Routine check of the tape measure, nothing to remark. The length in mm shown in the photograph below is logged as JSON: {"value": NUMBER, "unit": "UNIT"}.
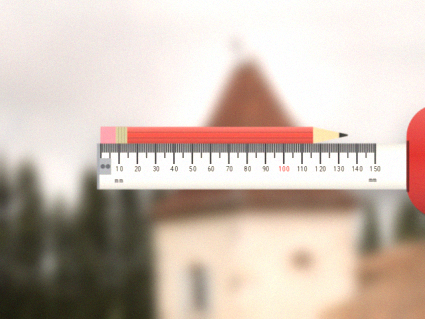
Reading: {"value": 135, "unit": "mm"}
